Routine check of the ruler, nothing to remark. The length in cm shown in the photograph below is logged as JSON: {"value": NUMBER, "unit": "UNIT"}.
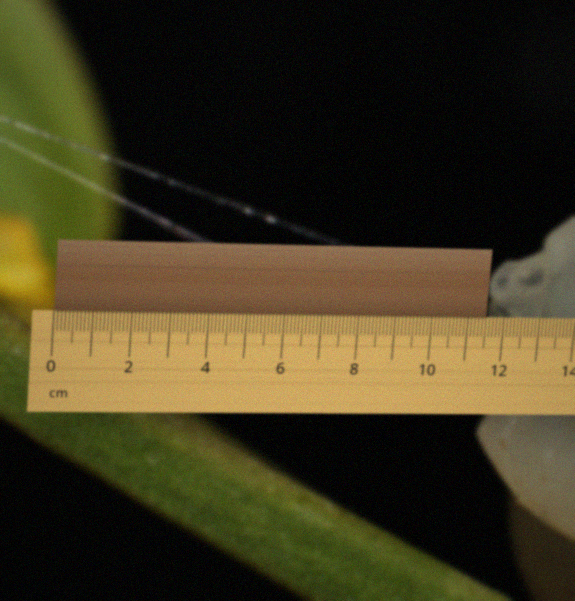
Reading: {"value": 11.5, "unit": "cm"}
